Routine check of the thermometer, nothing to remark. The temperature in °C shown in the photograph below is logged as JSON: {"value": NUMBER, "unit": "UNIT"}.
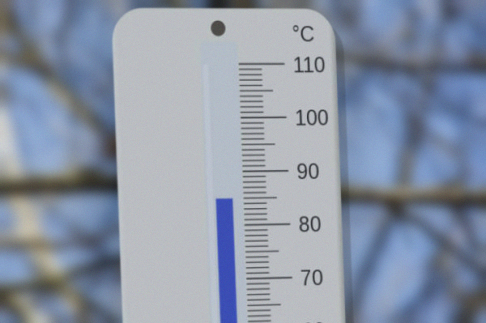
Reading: {"value": 85, "unit": "°C"}
